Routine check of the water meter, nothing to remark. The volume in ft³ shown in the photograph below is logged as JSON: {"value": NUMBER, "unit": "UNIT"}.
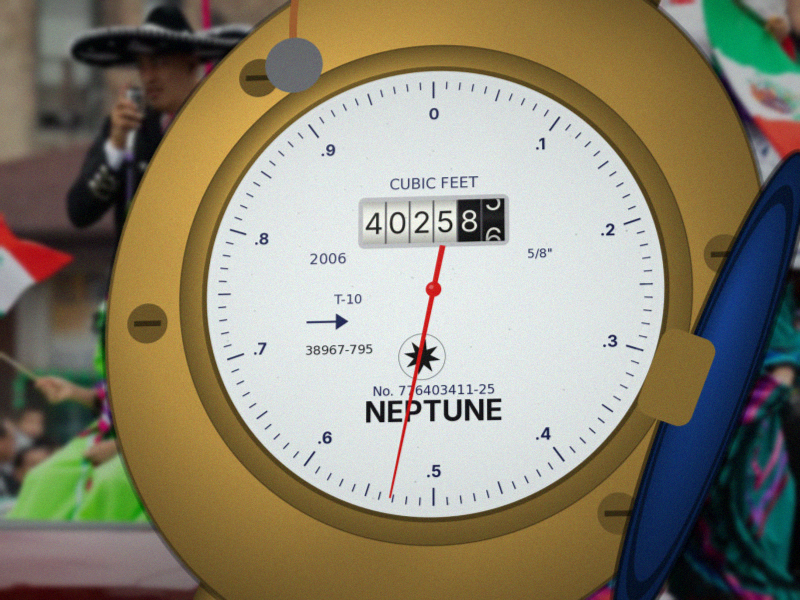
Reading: {"value": 402585.53, "unit": "ft³"}
